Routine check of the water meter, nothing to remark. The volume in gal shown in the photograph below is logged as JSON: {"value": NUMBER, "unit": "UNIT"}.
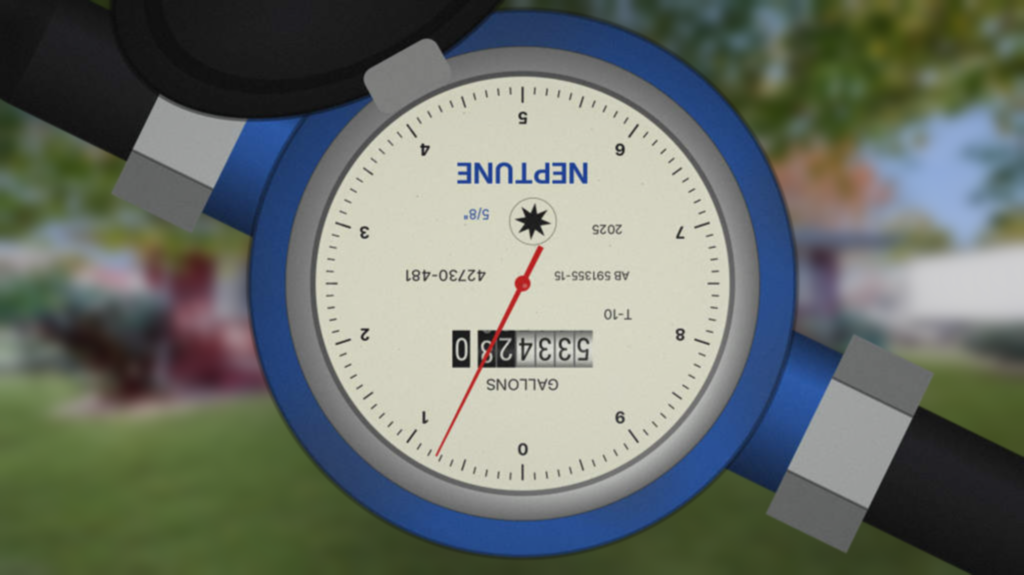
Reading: {"value": 5334280.7, "unit": "gal"}
